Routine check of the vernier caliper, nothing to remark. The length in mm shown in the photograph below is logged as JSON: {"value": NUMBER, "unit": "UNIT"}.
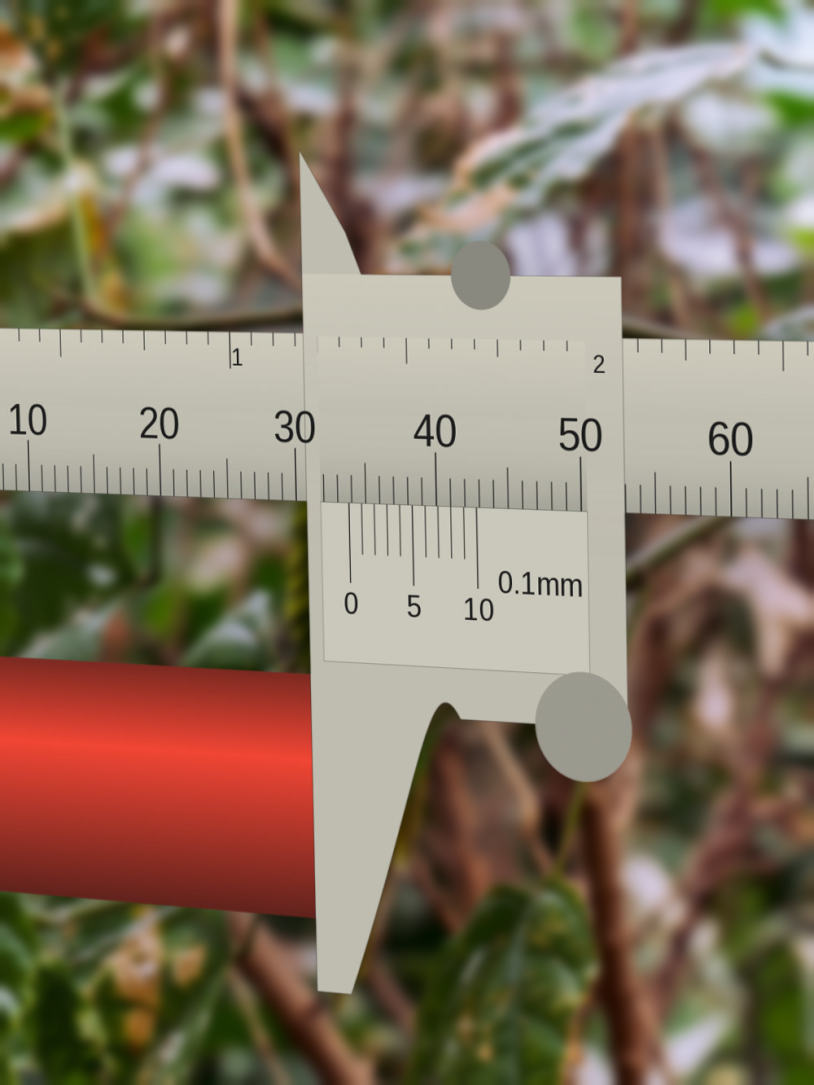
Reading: {"value": 33.8, "unit": "mm"}
